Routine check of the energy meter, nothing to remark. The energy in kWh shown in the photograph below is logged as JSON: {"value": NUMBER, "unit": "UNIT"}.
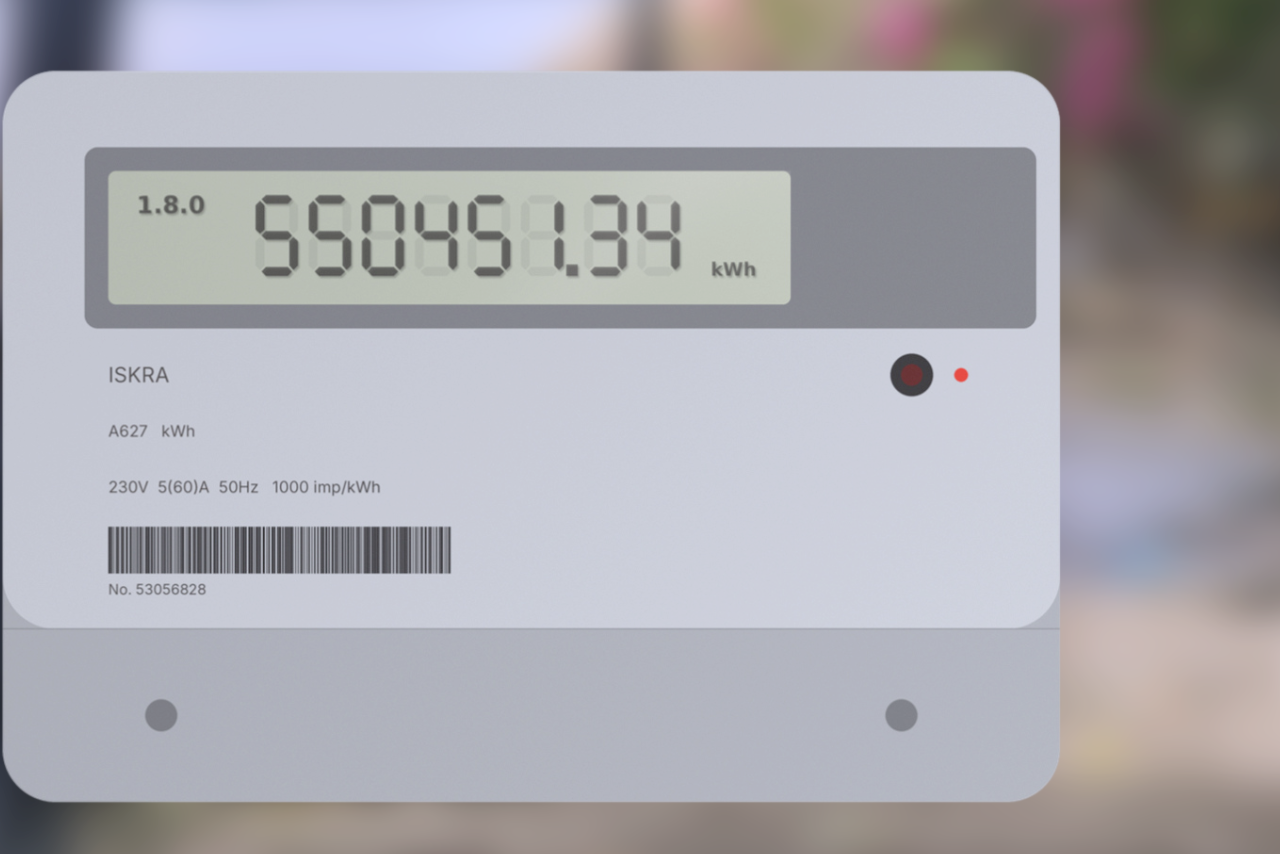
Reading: {"value": 550451.34, "unit": "kWh"}
